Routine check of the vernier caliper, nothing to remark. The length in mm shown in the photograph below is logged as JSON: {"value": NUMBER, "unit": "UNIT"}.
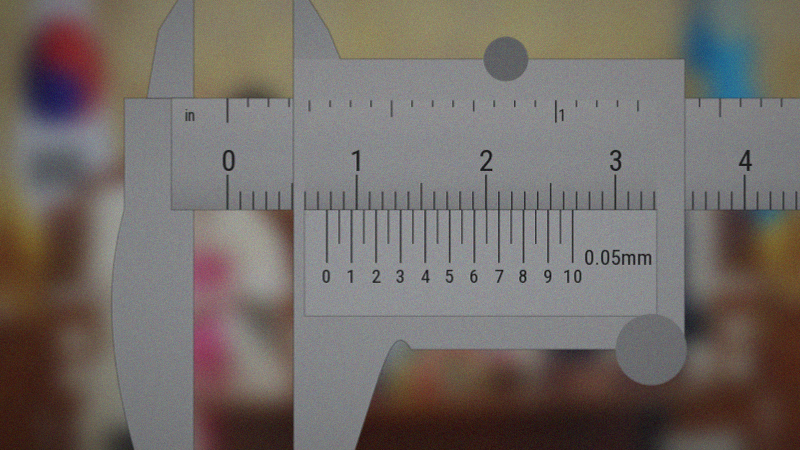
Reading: {"value": 7.7, "unit": "mm"}
